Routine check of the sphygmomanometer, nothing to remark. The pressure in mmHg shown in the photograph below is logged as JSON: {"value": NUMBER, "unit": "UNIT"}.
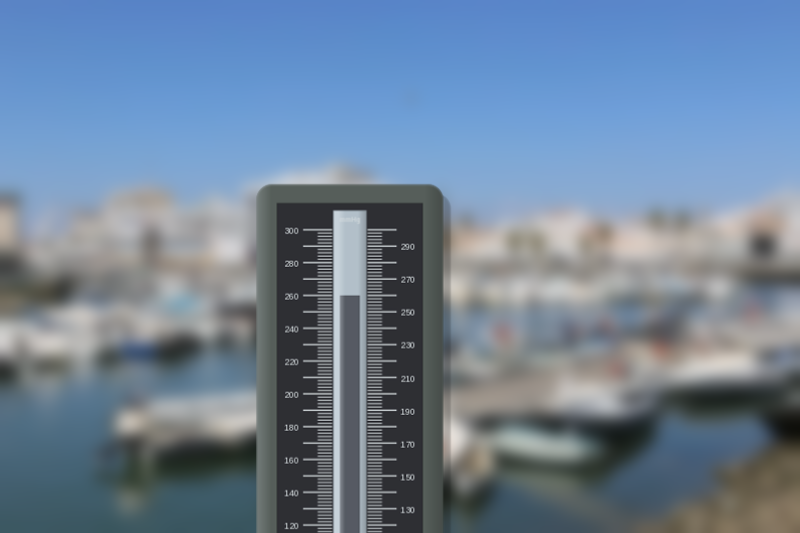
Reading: {"value": 260, "unit": "mmHg"}
